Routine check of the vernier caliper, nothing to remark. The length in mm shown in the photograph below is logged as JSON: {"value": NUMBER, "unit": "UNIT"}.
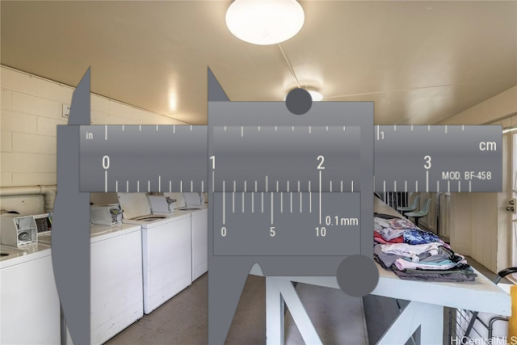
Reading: {"value": 11.0, "unit": "mm"}
